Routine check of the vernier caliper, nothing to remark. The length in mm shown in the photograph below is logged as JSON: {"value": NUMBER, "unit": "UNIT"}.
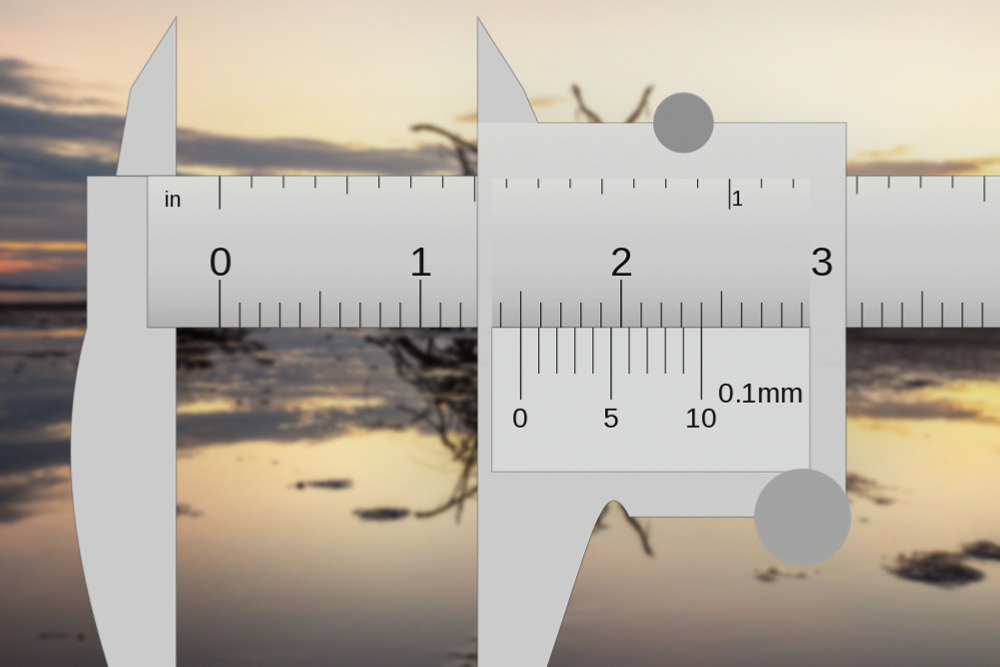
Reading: {"value": 15.0, "unit": "mm"}
